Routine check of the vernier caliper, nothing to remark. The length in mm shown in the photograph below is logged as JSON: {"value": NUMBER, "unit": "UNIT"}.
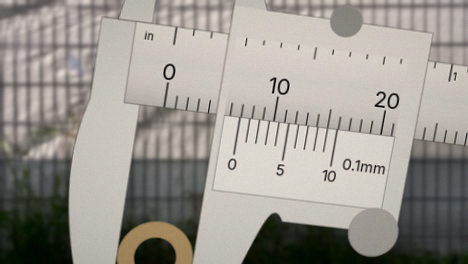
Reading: {"value": 6.9, "unit": "mm"}
